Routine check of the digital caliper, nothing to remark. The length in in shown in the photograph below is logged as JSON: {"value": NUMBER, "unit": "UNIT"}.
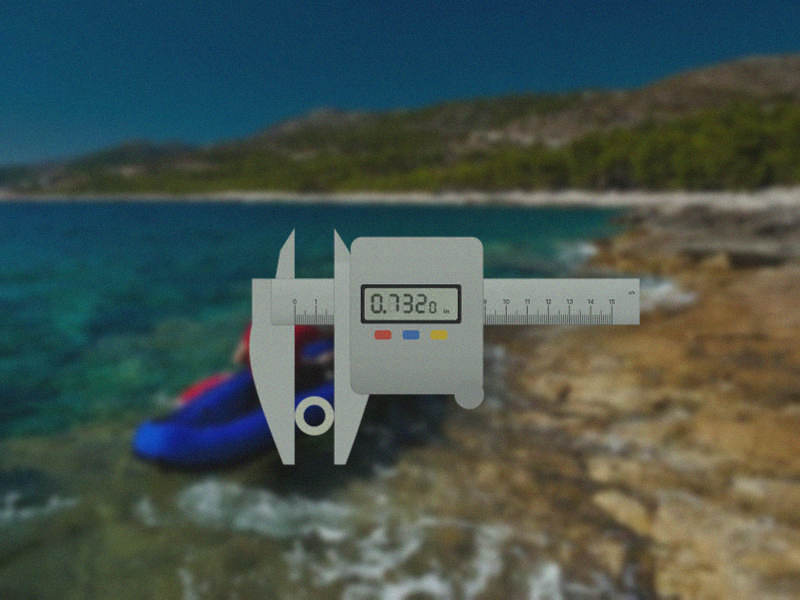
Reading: {"value": 0.7320, "unit": "in"}
